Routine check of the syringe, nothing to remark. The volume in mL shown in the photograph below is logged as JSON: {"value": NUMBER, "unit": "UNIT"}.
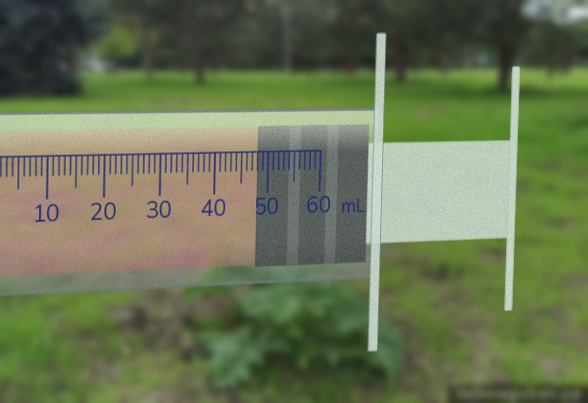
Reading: {"value": 48, "unit": "mL"}
